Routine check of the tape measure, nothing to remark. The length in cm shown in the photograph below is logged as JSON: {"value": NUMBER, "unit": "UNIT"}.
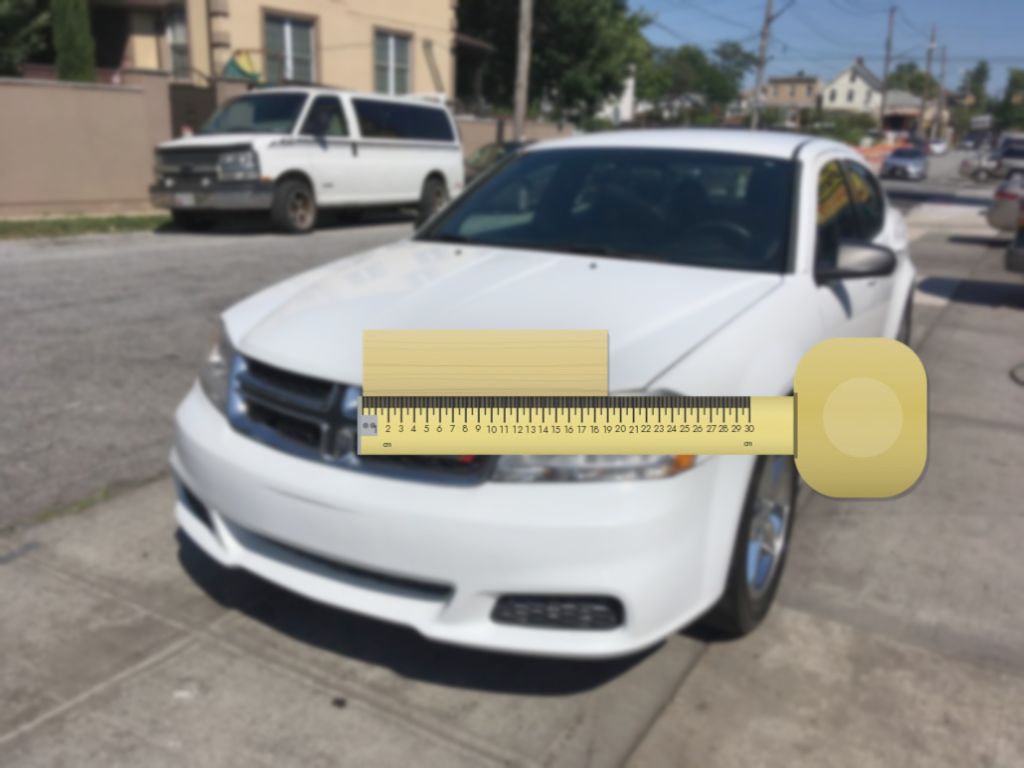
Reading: {"value": 19, "unit": "cm"}
